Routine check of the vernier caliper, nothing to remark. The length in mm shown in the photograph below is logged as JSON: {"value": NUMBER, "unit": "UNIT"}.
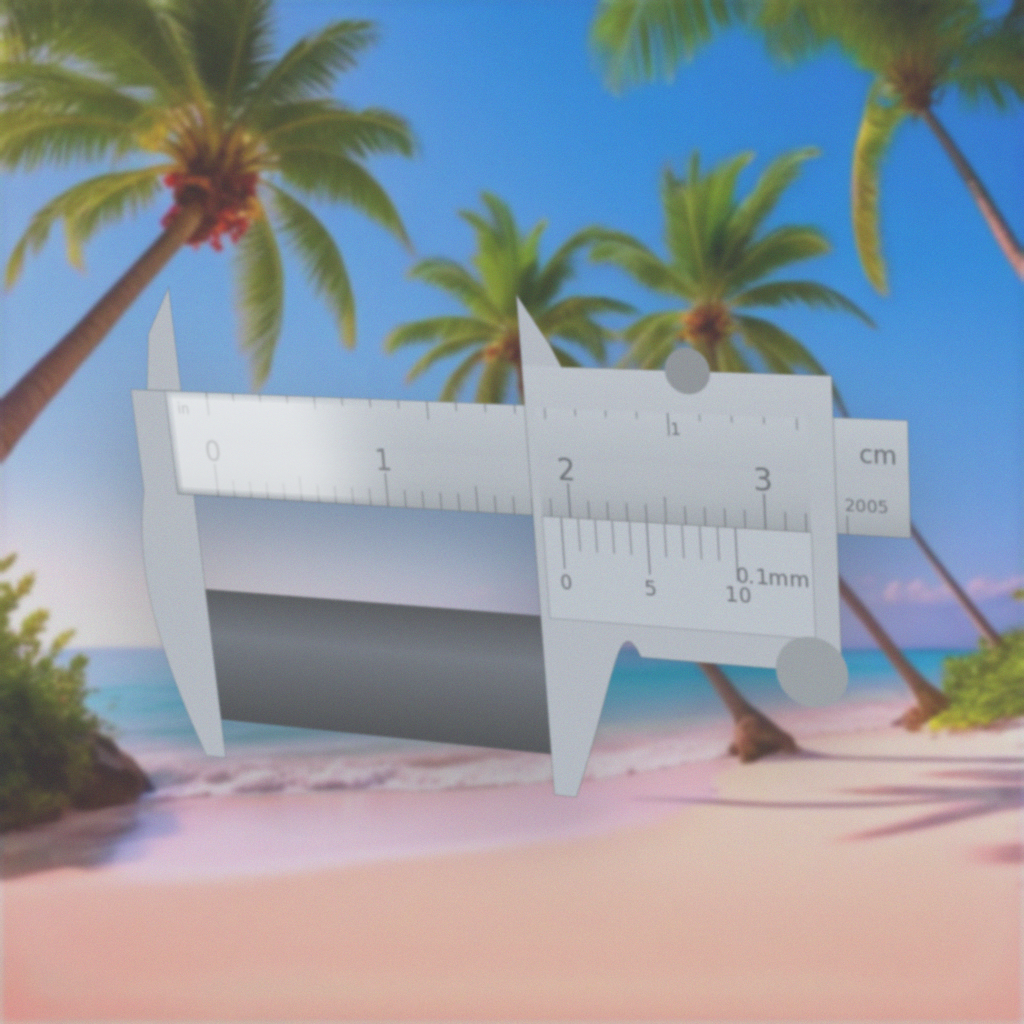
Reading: {"value": 19.5, "unit": "mm"}
